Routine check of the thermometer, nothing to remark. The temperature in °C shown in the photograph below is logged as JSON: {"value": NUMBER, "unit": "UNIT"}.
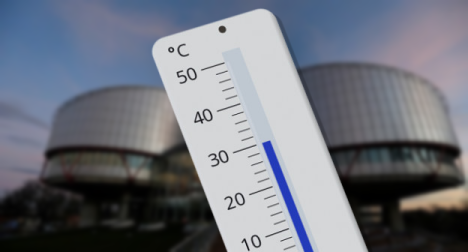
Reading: {"value": 30, "unit": "°C"}
